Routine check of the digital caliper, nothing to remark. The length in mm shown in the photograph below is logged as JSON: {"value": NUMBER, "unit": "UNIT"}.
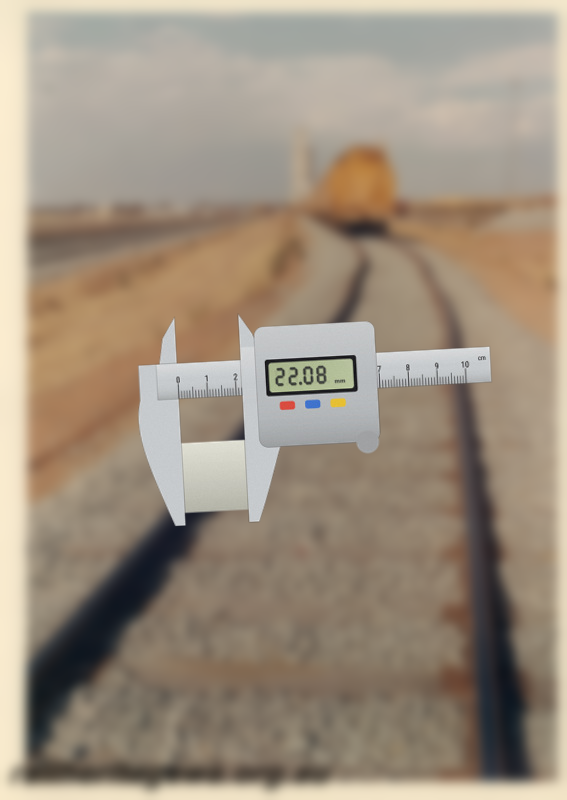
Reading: {"value": 22.08, "unit": "mm"}
